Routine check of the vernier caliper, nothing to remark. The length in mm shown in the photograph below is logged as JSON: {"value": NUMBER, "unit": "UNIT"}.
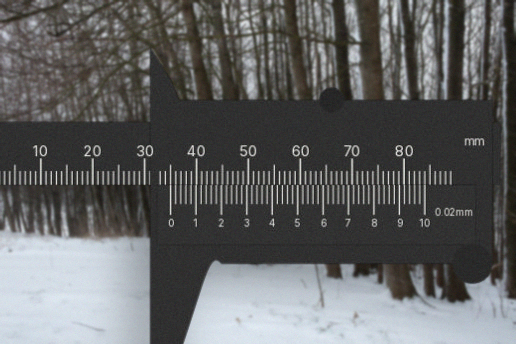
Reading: {"value": 35.0, "unit": "mm"}
